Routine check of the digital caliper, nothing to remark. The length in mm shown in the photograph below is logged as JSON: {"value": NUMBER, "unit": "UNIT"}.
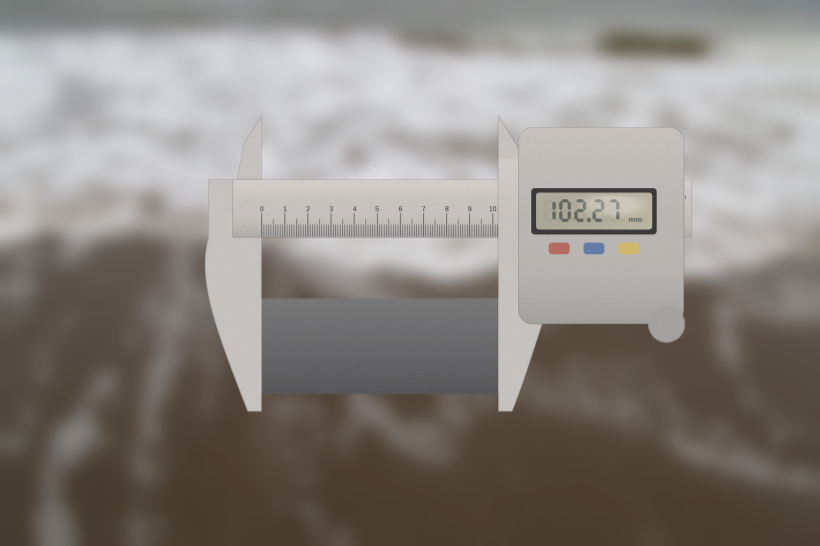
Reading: {"value": 102.27, "unit": "mm"}
